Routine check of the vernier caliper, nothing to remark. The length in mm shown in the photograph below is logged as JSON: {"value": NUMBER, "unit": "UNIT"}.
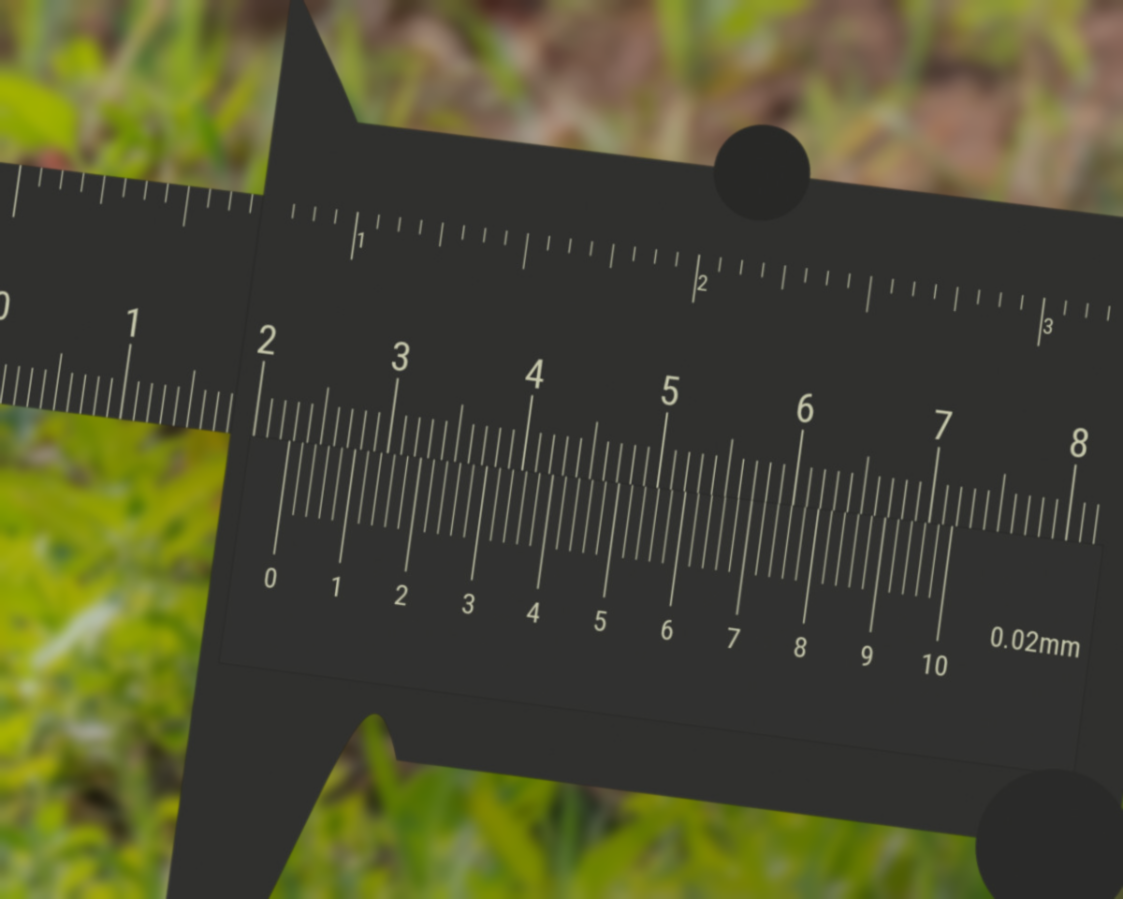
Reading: {"value": 22.7, "unit": "mm"}
